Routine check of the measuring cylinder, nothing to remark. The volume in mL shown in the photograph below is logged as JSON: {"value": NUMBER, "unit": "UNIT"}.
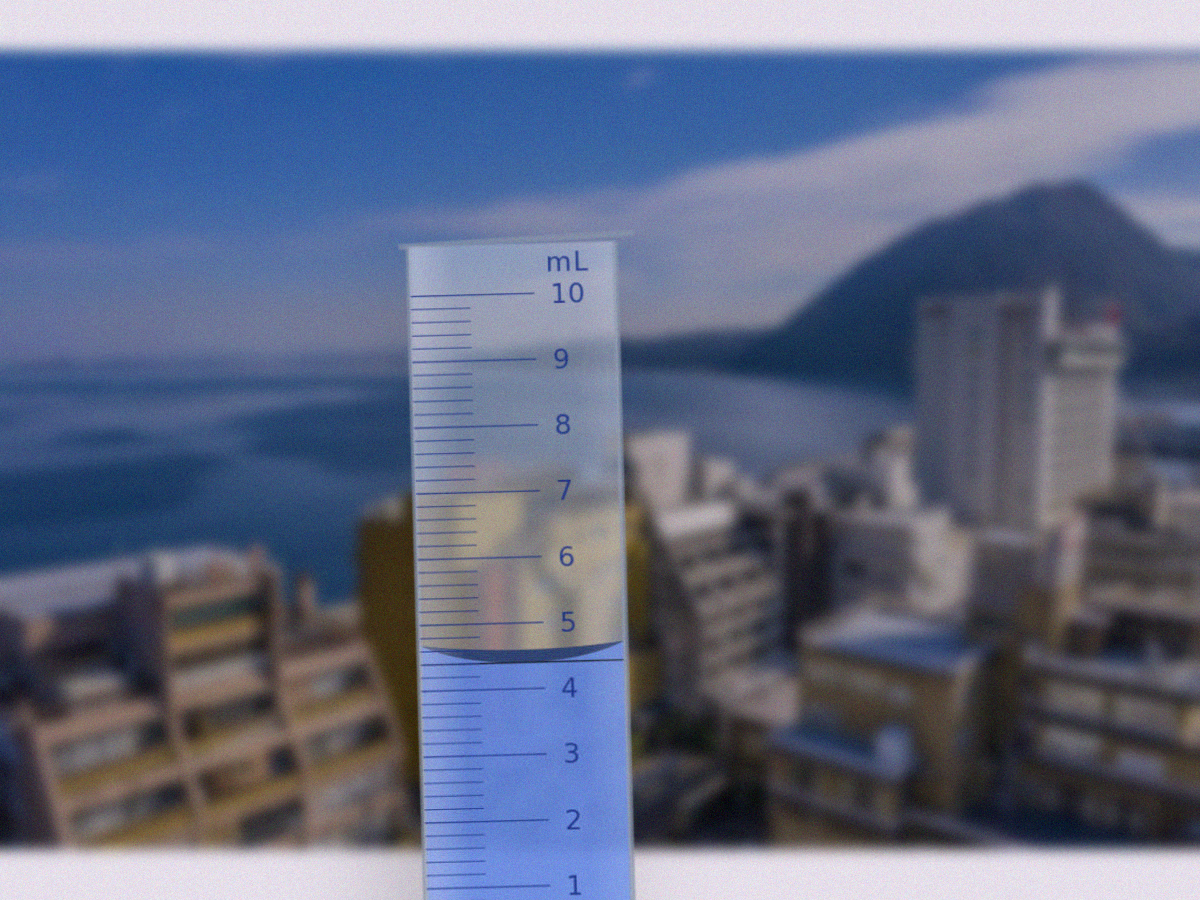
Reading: {"value": 4.4, "unit": "mL"}
